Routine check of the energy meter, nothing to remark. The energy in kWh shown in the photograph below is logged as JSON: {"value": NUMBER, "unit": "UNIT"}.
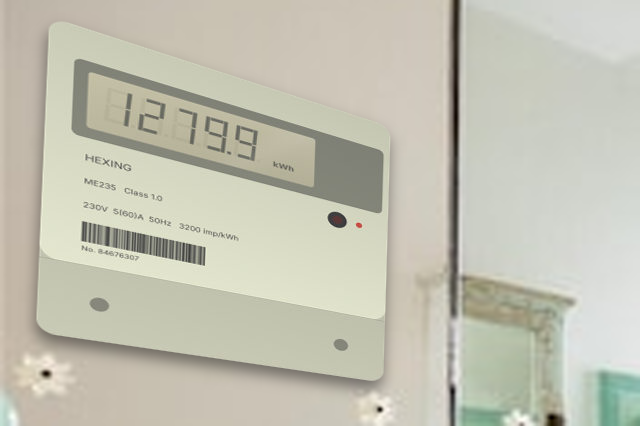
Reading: {"value": 1279.9, "unit": "kWh"}
